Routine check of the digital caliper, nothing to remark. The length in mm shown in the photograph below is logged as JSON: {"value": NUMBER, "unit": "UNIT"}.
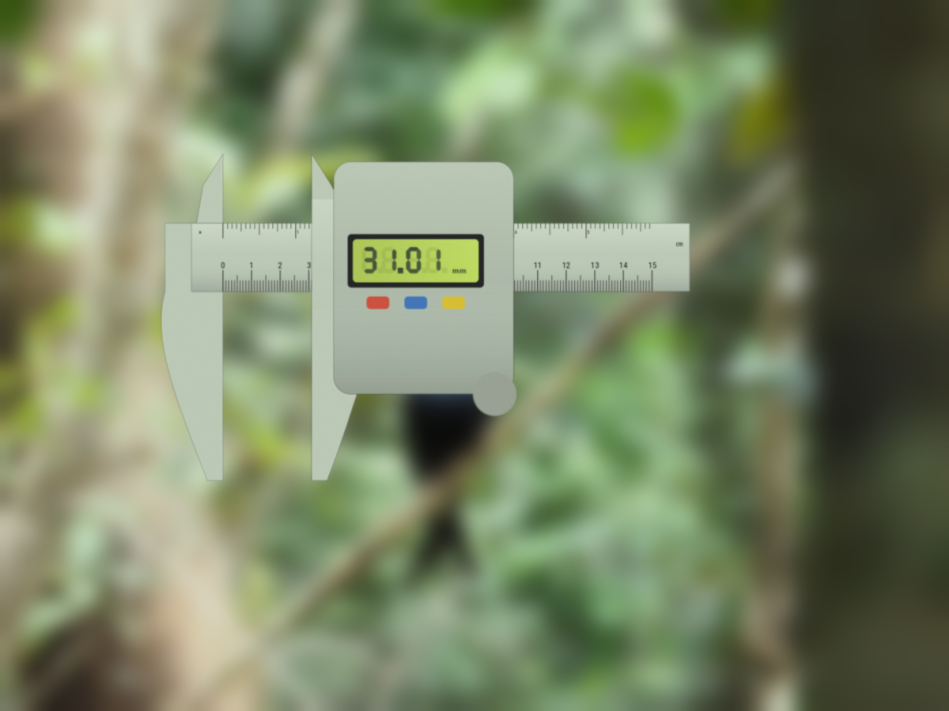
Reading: {"value": 31.01, "unit": "mm"}
